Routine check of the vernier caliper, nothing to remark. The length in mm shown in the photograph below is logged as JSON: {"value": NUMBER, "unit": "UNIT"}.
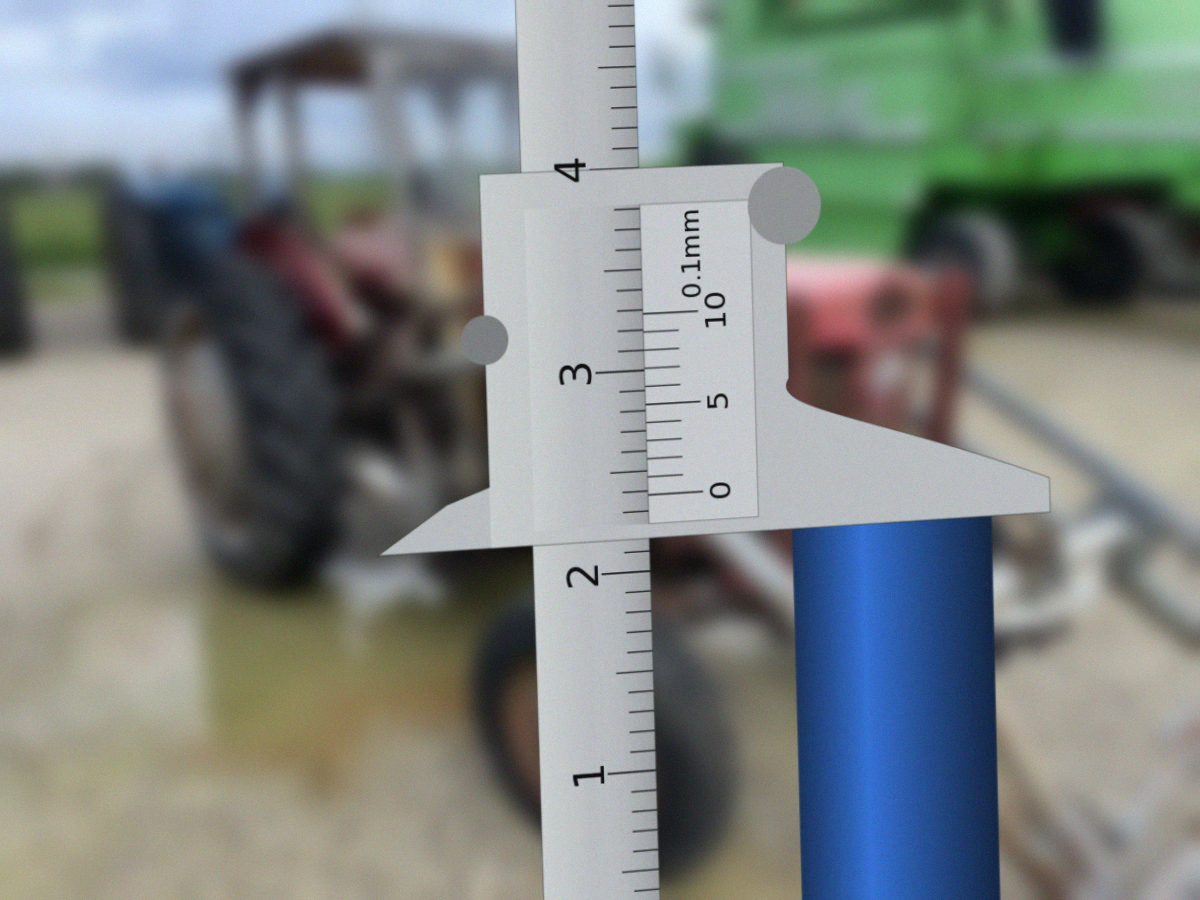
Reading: {"value": 23.8, "unit": "mm"}
